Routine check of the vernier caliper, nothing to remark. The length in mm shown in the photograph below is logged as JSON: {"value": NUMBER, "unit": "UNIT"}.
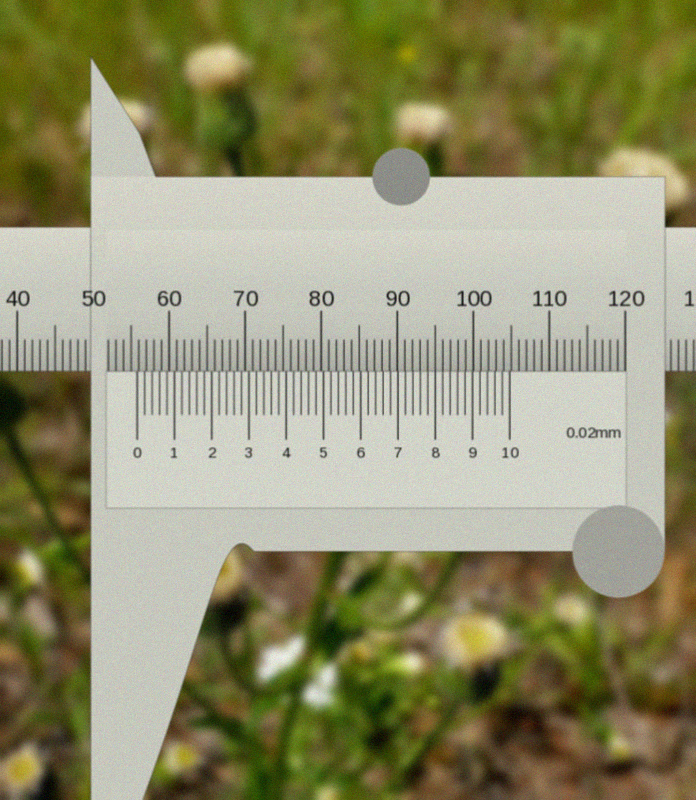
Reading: {"value": 55.8, "unit": "mm"}
